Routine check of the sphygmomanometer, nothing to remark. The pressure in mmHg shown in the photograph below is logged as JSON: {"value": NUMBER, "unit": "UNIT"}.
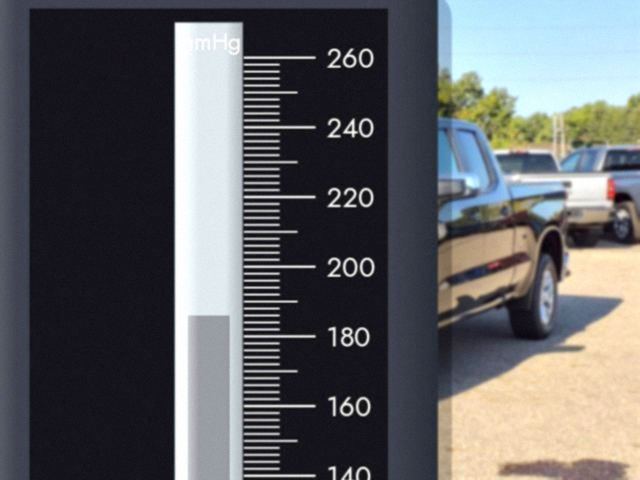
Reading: {"value": 186, "unit": "mmHg"}
